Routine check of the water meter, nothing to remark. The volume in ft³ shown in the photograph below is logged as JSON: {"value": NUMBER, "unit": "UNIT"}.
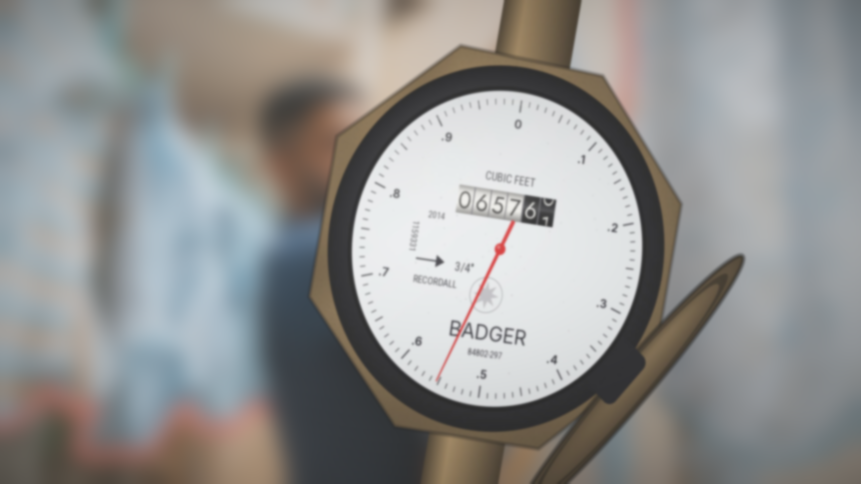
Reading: {"value": 65760.55, "unit": "ft³"}
